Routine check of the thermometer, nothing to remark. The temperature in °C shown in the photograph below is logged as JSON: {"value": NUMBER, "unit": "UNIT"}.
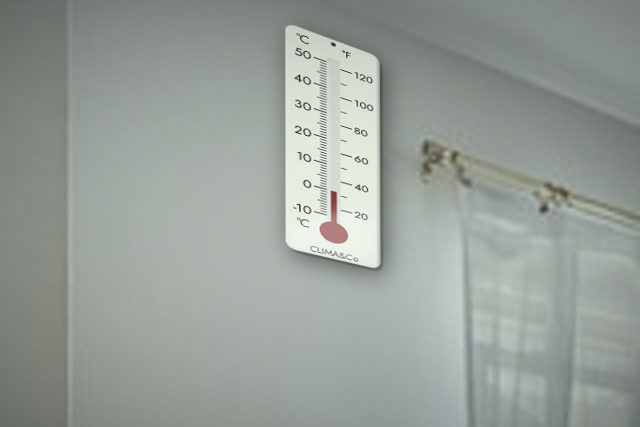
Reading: {"value": 0, "unit": "°C"}
